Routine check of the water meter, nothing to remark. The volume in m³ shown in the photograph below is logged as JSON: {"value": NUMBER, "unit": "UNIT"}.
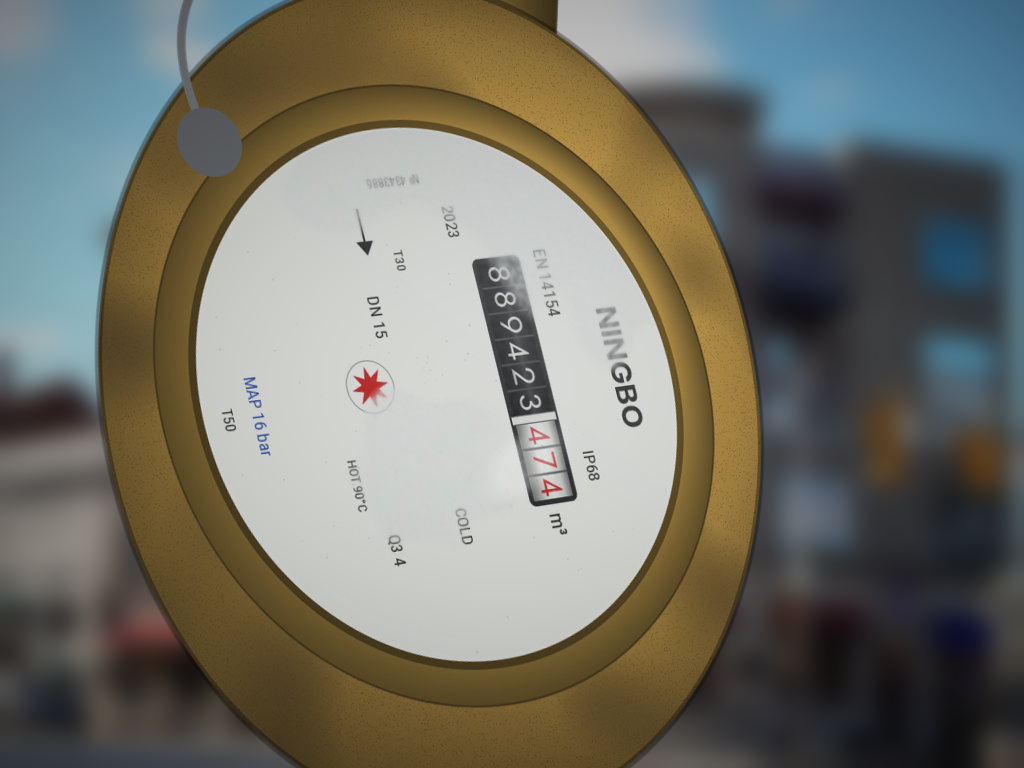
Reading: {"value": 889423.474, "unit": "m³"}
